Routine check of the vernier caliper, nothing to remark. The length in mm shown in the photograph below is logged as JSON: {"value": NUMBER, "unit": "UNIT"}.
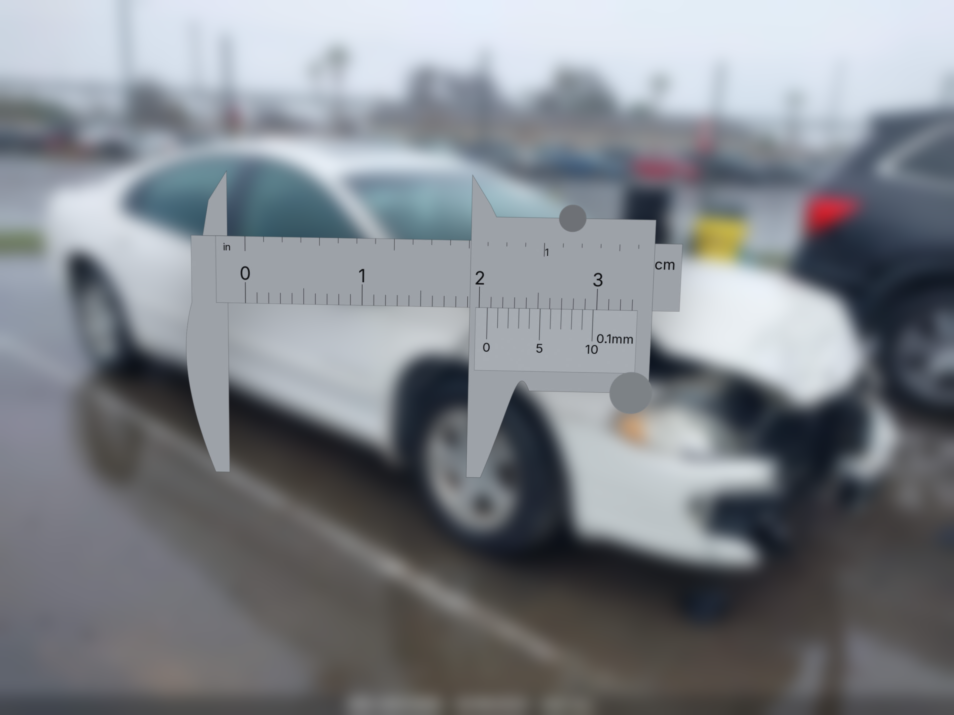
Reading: {"value": 20.7, "unit": "mm"}
